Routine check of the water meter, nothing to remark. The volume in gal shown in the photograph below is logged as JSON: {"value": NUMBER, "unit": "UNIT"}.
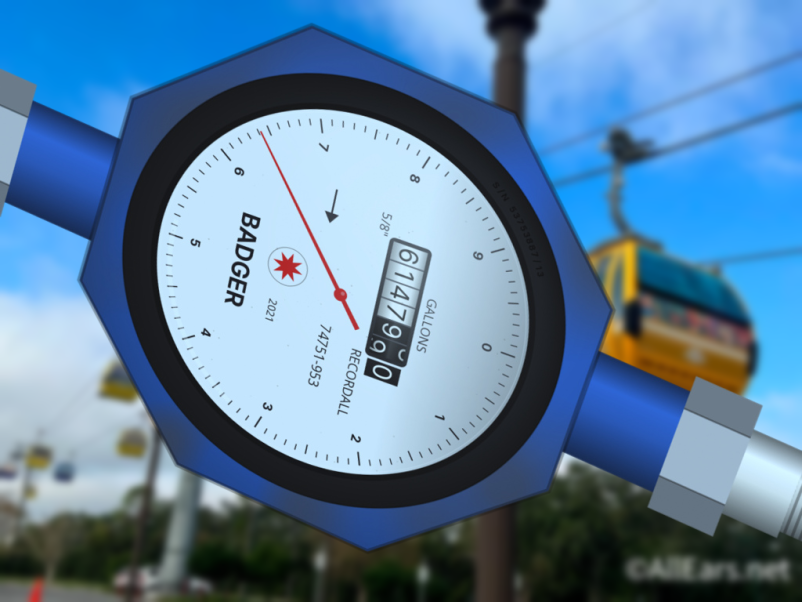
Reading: {"value": 6147986.4, "unit": "gal"}
